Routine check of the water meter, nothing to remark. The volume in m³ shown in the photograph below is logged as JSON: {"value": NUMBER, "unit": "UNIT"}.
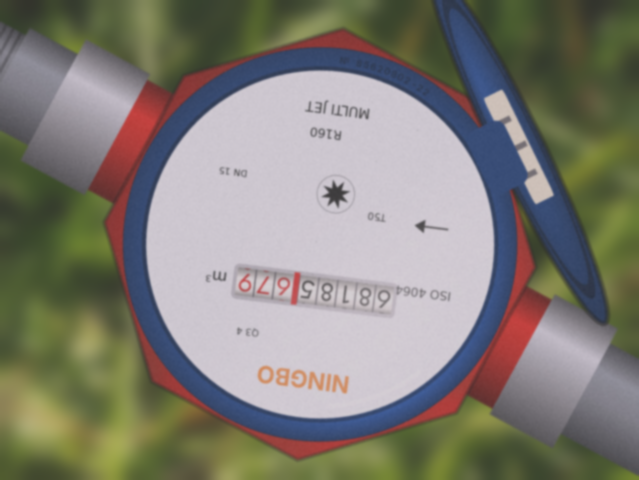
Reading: {"value": 68185.679, "unit": "m³"}
